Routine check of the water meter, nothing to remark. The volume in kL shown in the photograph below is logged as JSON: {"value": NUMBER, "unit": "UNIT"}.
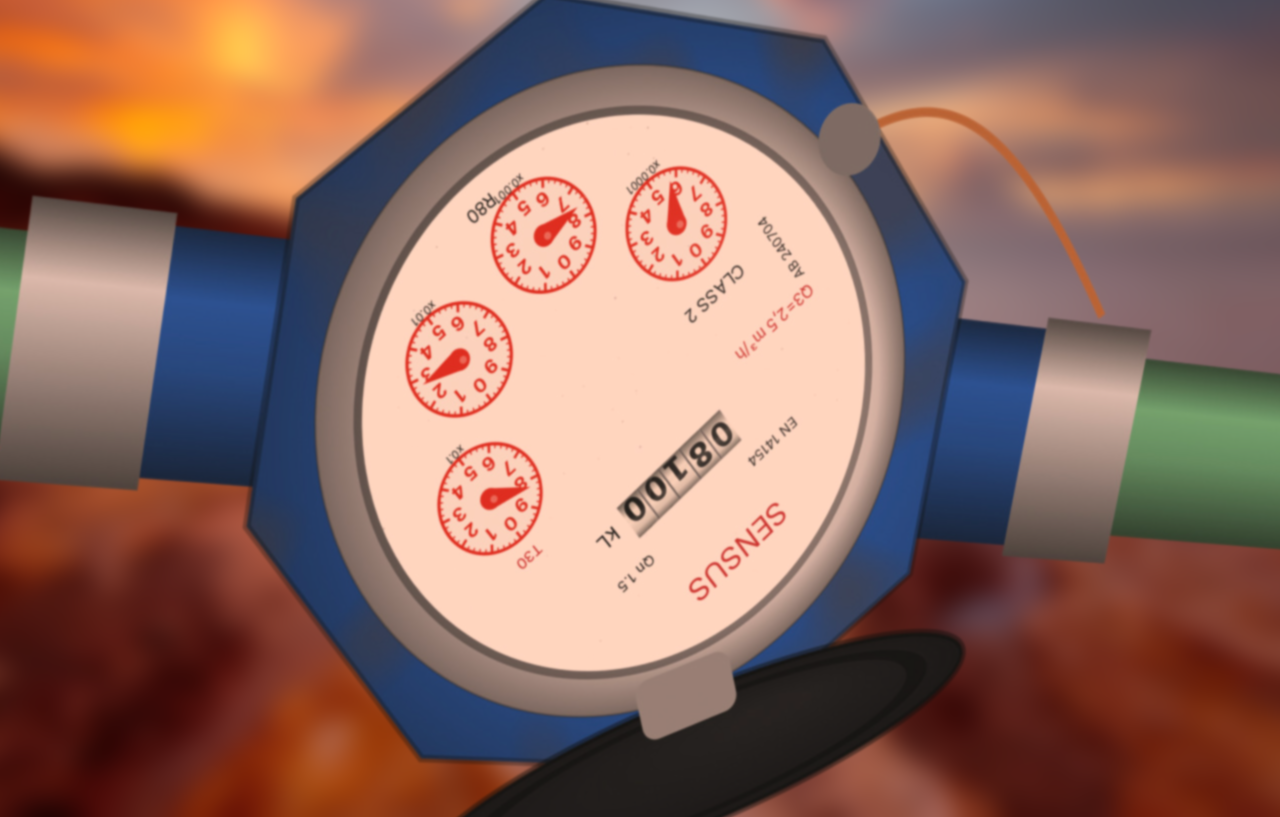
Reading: {"value": 8099.8275, "unit": "kL"}
